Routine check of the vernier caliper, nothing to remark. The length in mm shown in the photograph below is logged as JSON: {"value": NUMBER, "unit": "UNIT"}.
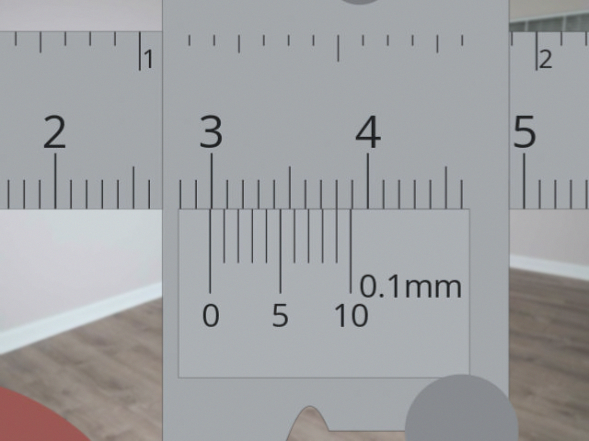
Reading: {"value": 29.9, "unit": "mm"}
